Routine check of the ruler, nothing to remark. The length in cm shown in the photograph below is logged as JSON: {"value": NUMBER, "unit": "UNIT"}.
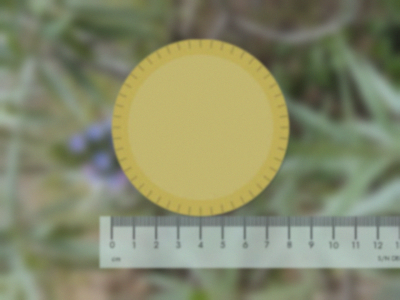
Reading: {"value": 8, "unit": "cm"}
